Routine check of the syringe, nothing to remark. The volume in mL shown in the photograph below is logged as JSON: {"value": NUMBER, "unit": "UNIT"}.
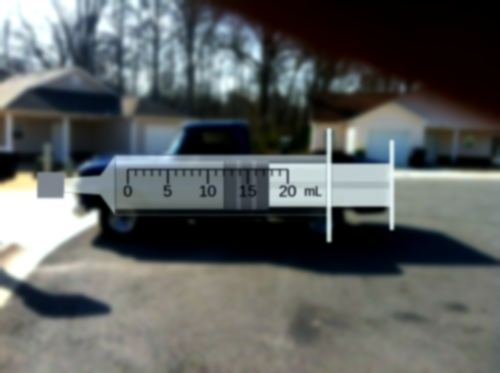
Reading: {"value": 12, "unit": "mL"}
